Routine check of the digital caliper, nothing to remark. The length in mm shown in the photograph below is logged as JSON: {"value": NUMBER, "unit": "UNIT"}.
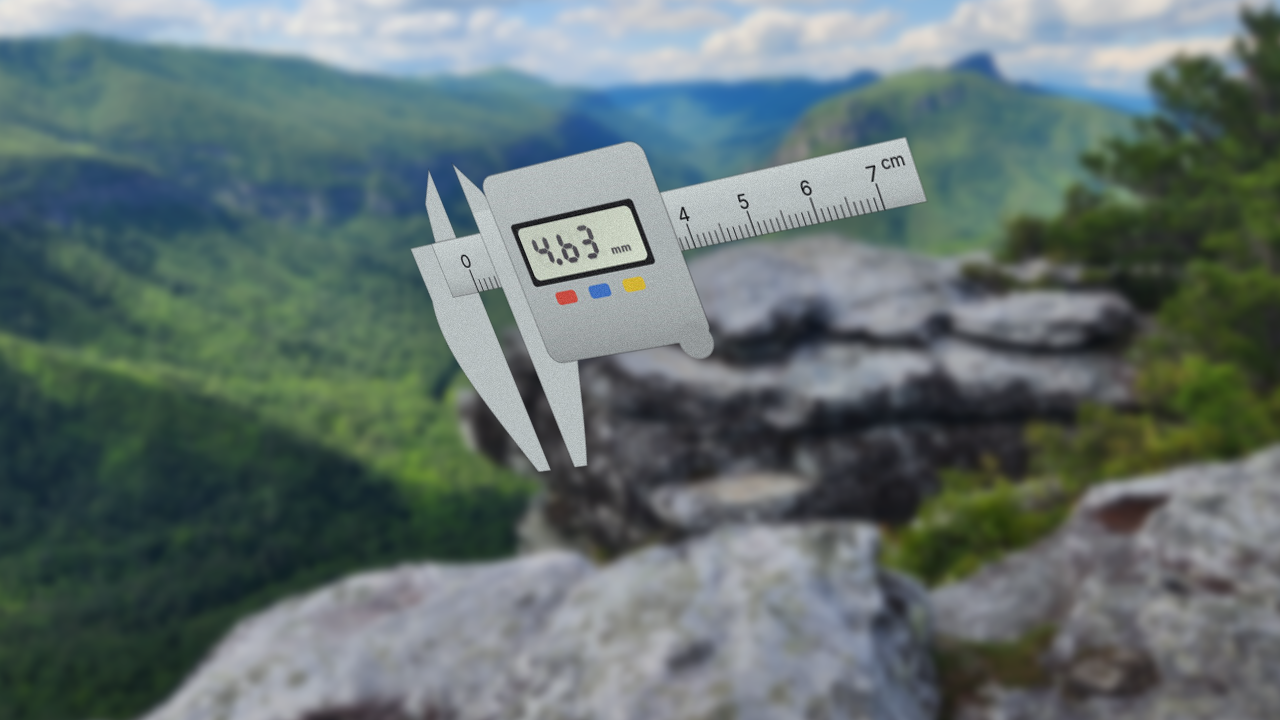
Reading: {"value": 4.63, "unit": "mm"}
